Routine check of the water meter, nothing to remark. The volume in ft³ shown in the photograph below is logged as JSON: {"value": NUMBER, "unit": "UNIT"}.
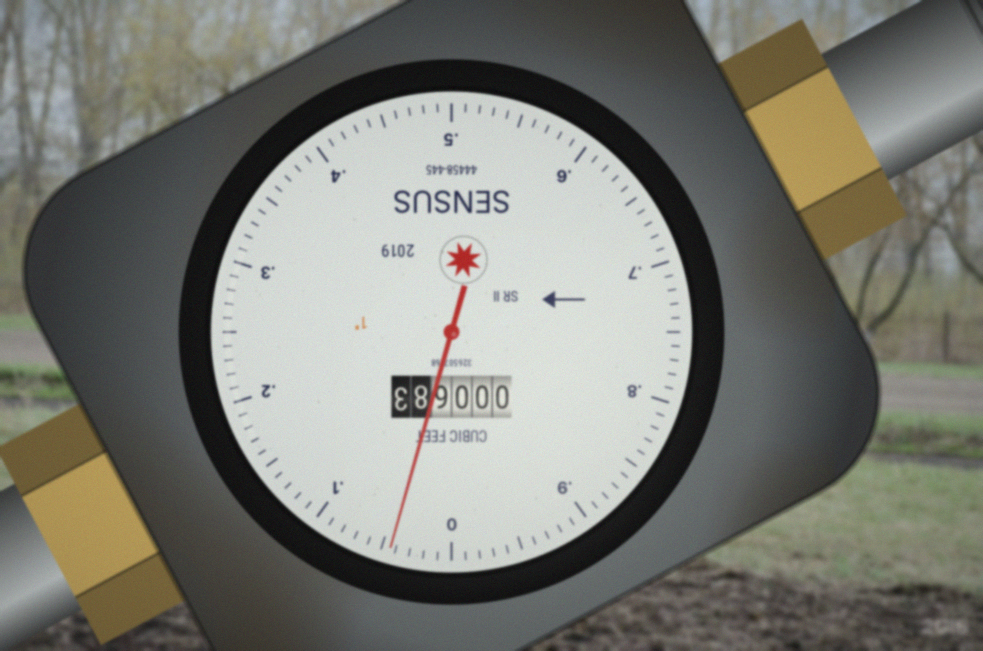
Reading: {"value": 683.04, "unit": "ft³"}
